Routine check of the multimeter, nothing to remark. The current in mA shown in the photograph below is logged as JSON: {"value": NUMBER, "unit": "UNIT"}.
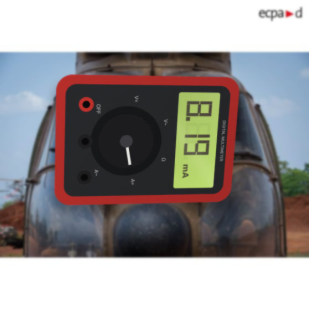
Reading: {"value": 8.19, "unit": "mA"}
